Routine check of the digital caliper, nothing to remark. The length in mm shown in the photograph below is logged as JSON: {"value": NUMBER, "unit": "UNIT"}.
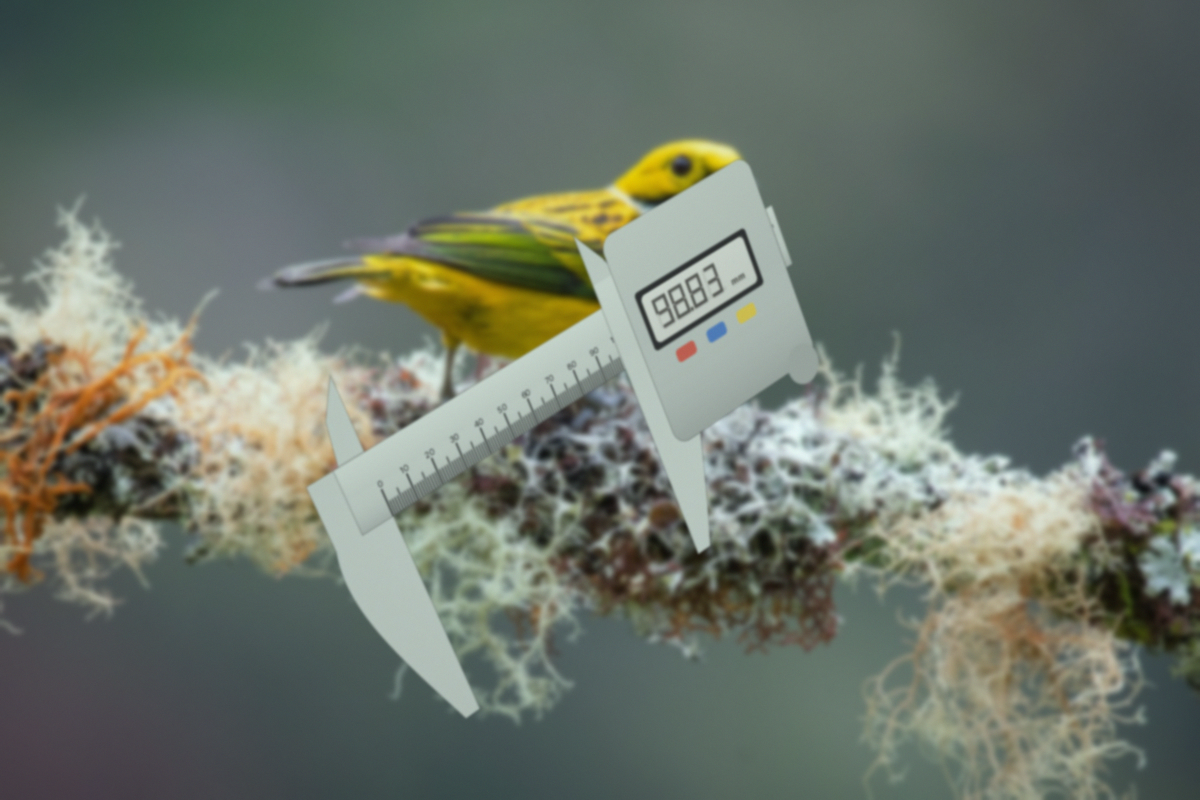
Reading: {"value": 98.83, "unit": "mm"}
